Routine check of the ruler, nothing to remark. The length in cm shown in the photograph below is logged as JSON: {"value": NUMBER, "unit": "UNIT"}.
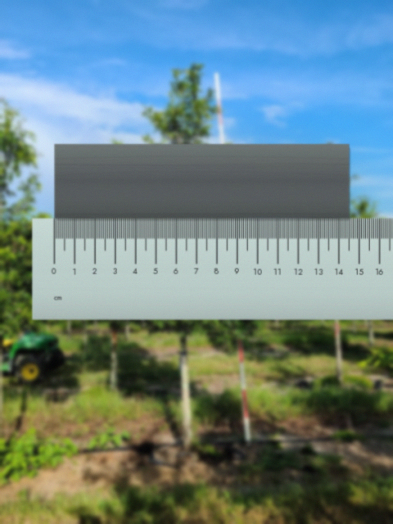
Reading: {"value": 14.5, "unit": "cm"}
